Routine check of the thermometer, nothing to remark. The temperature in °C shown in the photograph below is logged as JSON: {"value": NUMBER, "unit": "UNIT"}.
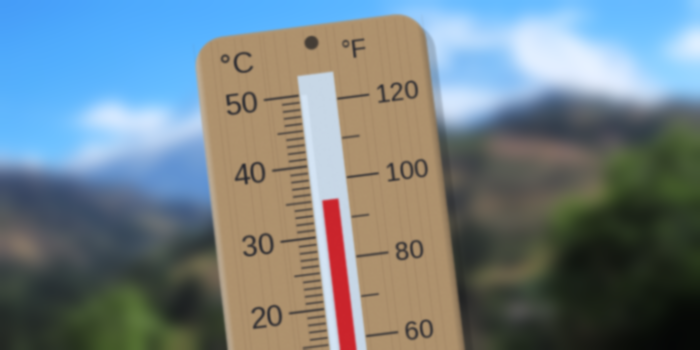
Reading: {"value": 35, "unit": "°C"}
